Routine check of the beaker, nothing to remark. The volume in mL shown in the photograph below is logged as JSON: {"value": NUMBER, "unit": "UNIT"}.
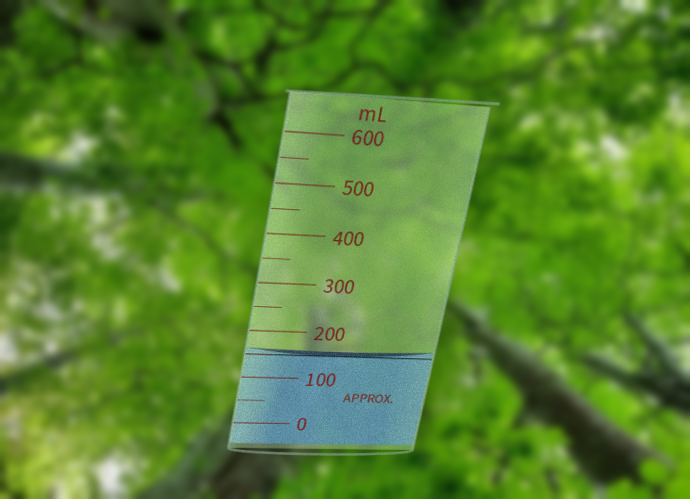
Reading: {"value": 150, "unit": "mL"}
